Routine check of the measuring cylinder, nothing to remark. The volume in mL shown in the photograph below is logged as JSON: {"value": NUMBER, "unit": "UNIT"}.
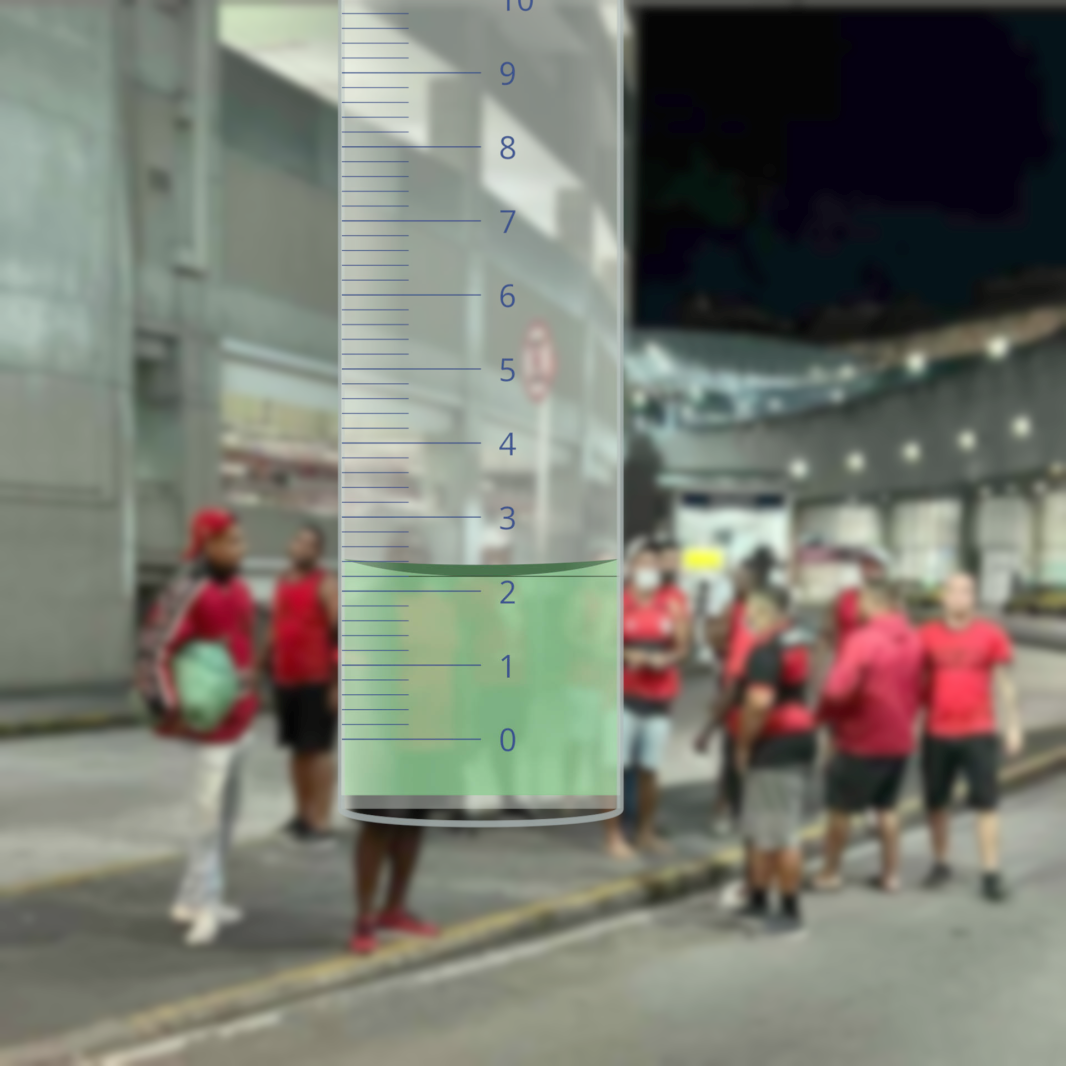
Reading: {"value": 2.2, "unit": "mL"}
